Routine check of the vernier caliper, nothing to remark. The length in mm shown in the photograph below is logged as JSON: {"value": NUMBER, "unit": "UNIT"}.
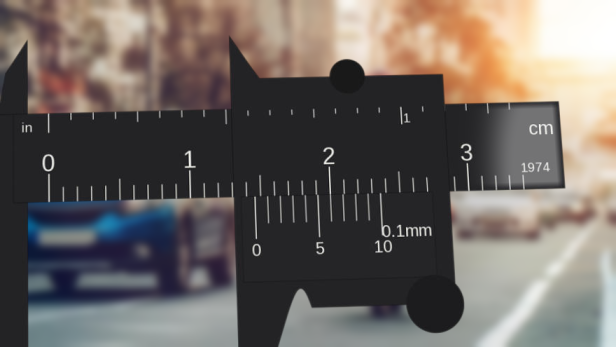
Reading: {"value": 14.6, "unit": "mm"}
